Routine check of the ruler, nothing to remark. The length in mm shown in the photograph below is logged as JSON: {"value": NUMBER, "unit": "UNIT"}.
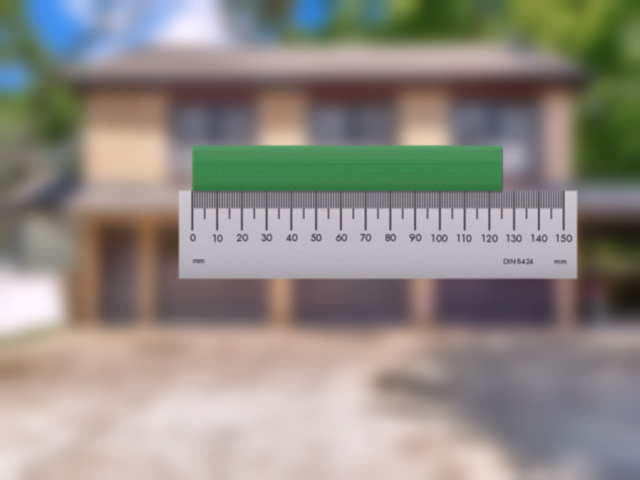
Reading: {"value": 125, "unit": "mm"}
